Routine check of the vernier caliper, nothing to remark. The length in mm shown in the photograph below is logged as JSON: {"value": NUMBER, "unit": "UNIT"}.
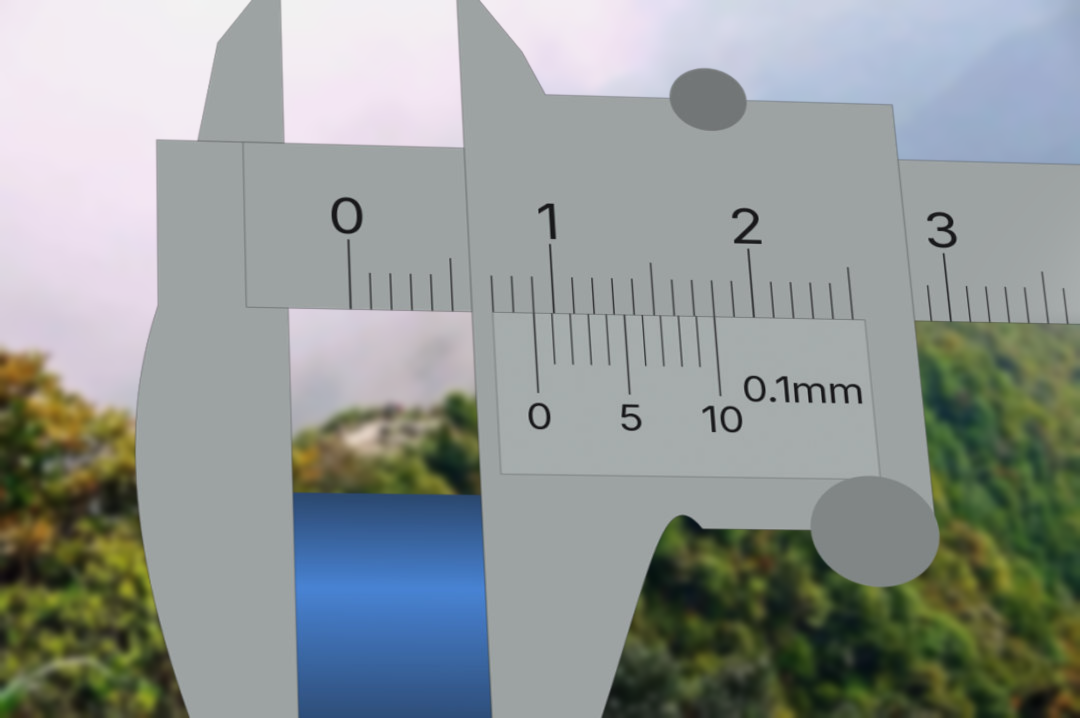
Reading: {"value": 9.0, "unit": "mm"}
